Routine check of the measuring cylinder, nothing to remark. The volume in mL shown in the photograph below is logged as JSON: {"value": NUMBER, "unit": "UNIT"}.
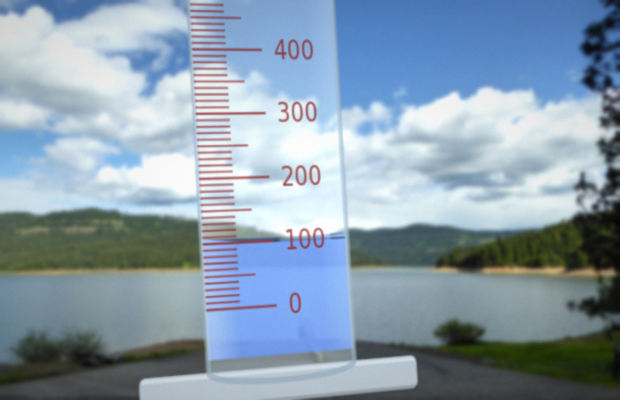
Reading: {"value": 100, "unit": "mL"}
